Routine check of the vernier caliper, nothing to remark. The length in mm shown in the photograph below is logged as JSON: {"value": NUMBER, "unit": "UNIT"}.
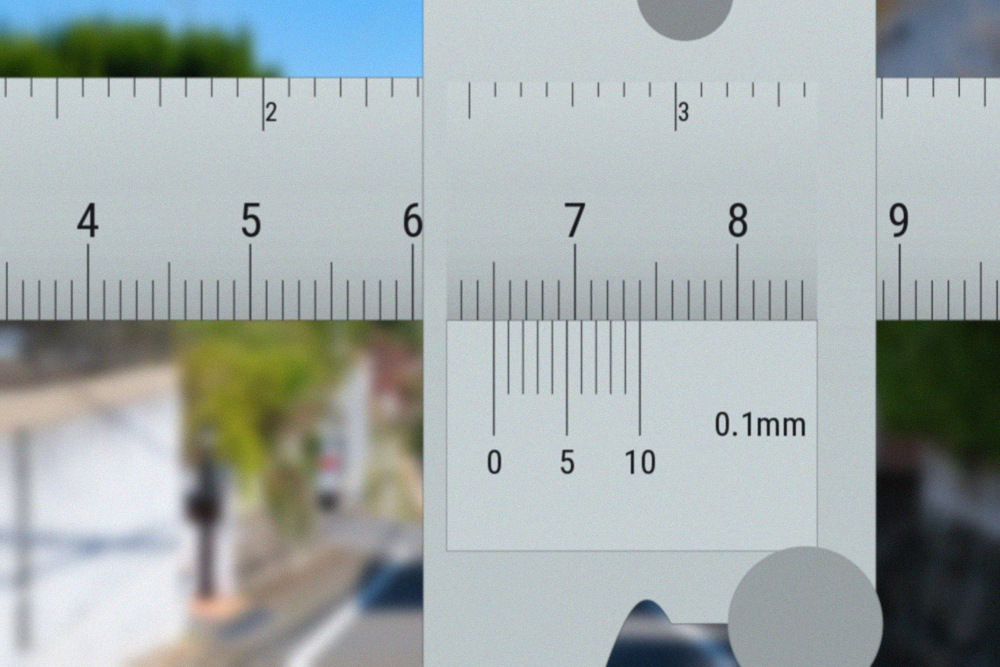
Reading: {"value": 65.0, "unit": "mm"}
